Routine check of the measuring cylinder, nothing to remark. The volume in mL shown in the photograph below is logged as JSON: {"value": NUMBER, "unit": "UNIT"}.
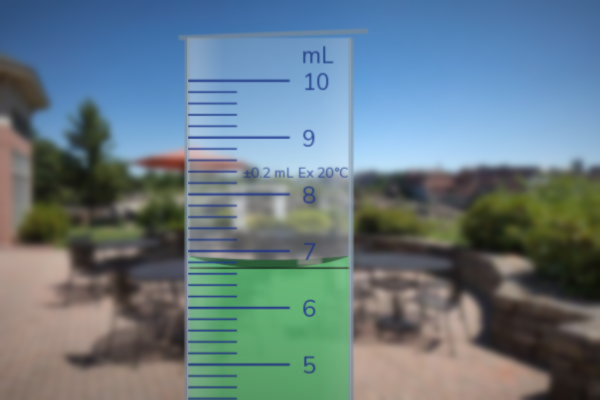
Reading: {"value": 6.7, "unit": "mL"}
